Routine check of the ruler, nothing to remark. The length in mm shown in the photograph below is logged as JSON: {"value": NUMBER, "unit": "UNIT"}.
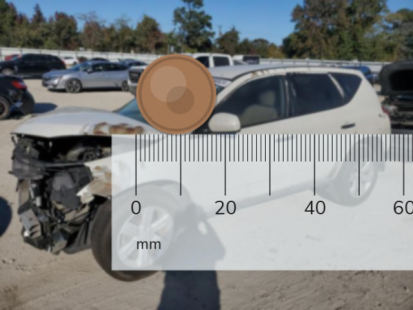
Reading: {"value": 18, "unit": "mm"}
